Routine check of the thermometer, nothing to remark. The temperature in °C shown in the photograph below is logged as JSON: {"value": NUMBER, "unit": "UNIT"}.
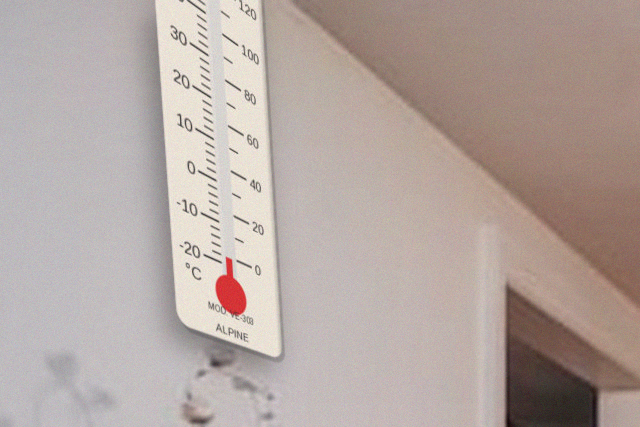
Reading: {"value": -18, "unit": "°C"}
